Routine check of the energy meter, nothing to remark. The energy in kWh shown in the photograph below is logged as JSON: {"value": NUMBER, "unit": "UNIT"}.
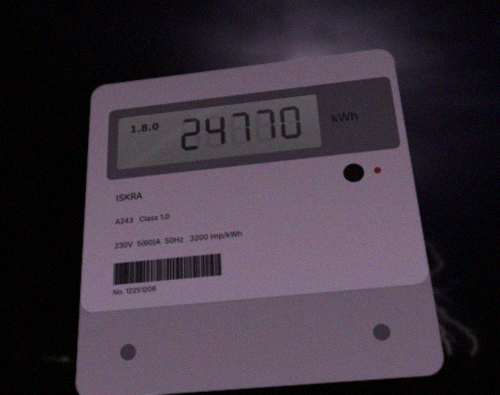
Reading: {"value": 24770, "unit": "kWh"}
